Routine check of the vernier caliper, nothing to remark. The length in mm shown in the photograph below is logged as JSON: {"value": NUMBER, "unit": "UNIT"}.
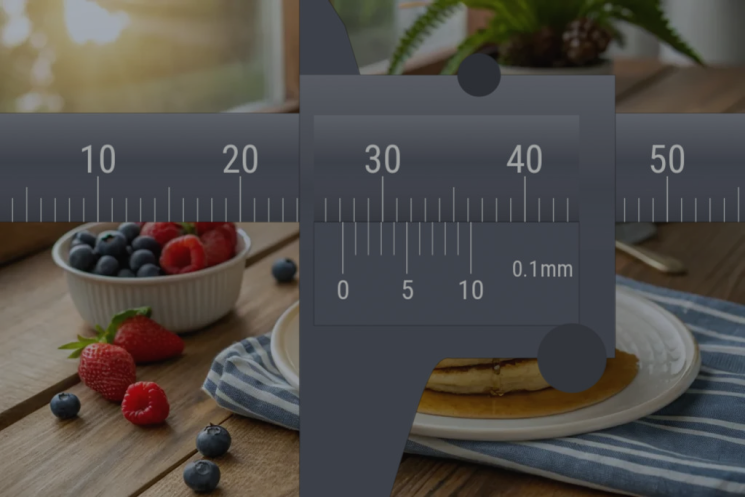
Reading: {"value": 27.2, "unit": "mm"}
